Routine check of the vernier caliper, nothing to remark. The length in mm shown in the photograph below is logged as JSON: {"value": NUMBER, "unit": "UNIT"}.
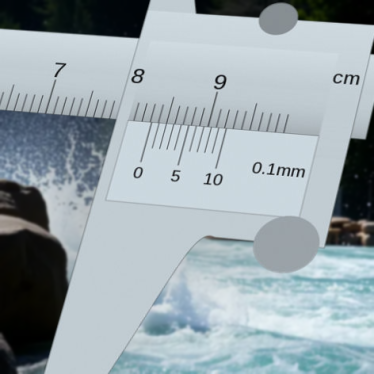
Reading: {"value": 83.2, "unit": "mm"}
